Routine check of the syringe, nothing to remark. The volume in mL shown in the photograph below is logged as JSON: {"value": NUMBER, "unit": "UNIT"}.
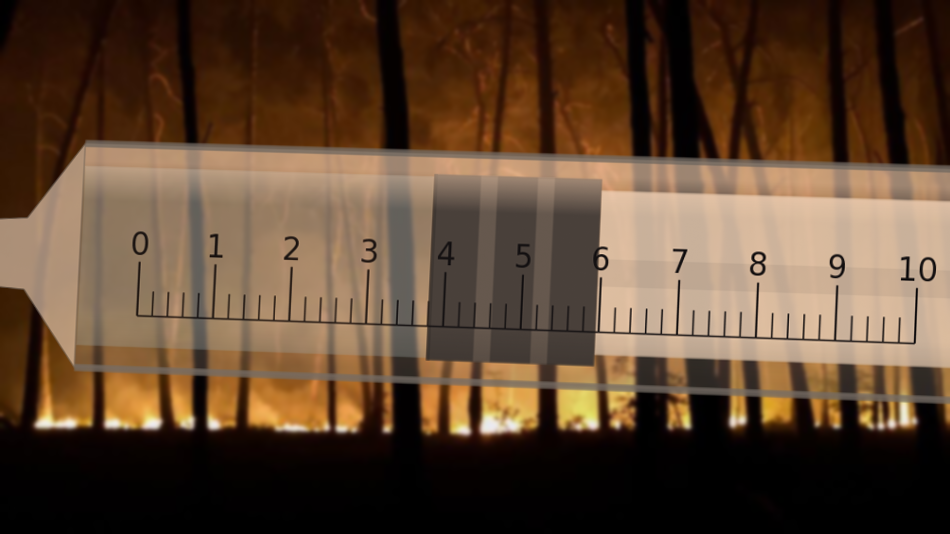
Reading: {"value": 3.8, "unit": "mL"}
